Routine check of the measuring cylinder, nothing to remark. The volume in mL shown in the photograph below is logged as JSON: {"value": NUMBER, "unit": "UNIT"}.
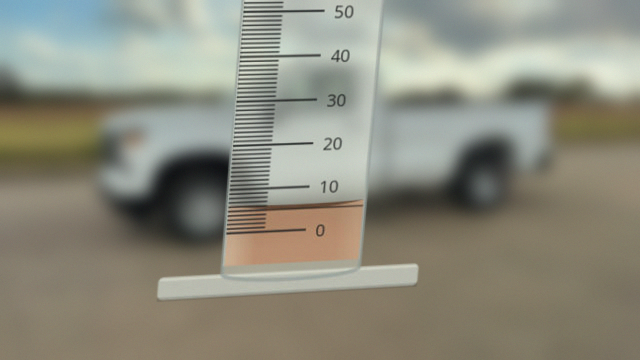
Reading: {"value": 5, "unit": "mL"}
